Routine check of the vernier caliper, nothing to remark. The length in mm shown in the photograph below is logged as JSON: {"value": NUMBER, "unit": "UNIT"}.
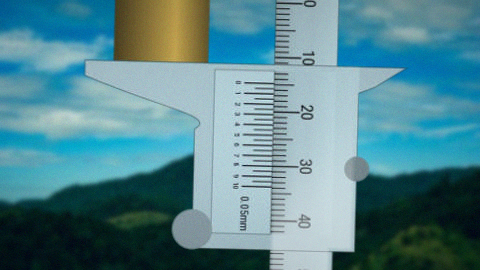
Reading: {"value": 14.8, "unit": "mm"}
